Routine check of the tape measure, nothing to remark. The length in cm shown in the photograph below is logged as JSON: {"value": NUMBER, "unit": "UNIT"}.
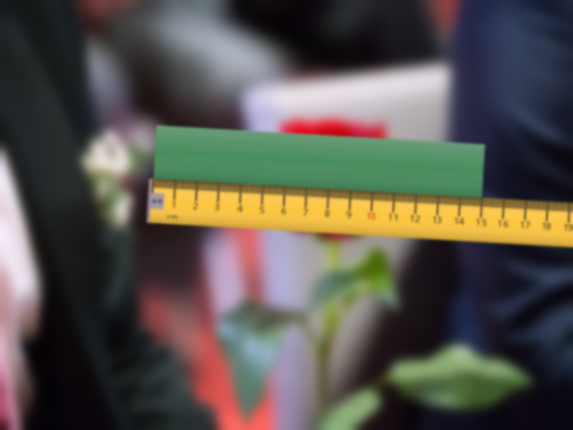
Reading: {"value": 15, "unit": "cm"}
